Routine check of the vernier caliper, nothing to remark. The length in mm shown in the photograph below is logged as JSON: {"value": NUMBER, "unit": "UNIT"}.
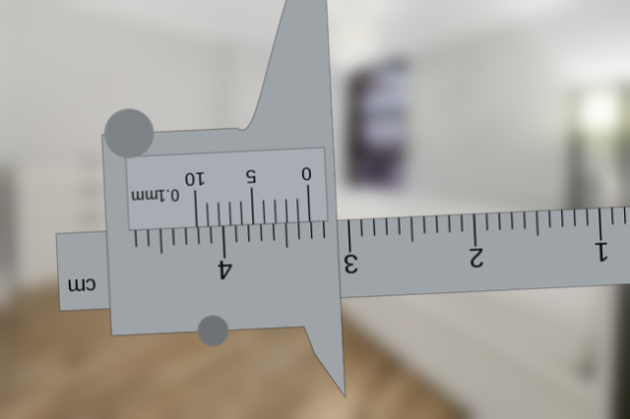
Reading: {"value": 33.1, "unit": "mm"}
